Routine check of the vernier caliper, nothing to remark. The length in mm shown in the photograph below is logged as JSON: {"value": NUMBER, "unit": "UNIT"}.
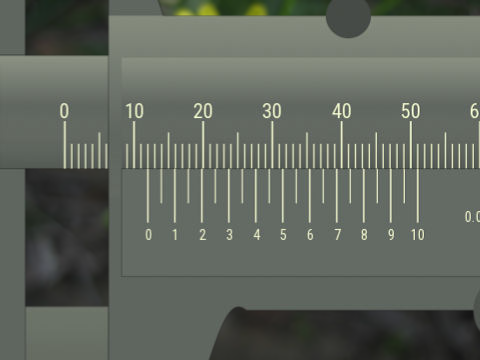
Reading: {"value": 12.0, "unit": "mm"}
